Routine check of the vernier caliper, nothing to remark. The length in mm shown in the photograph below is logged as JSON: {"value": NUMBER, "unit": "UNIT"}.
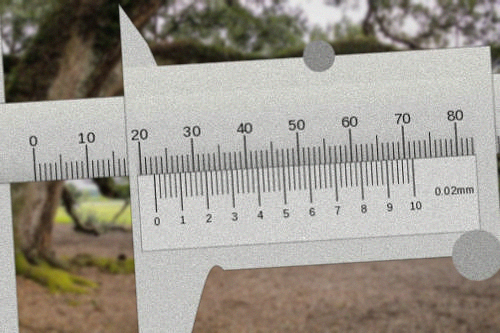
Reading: {"value": 22.5, "unit": "mm"}
